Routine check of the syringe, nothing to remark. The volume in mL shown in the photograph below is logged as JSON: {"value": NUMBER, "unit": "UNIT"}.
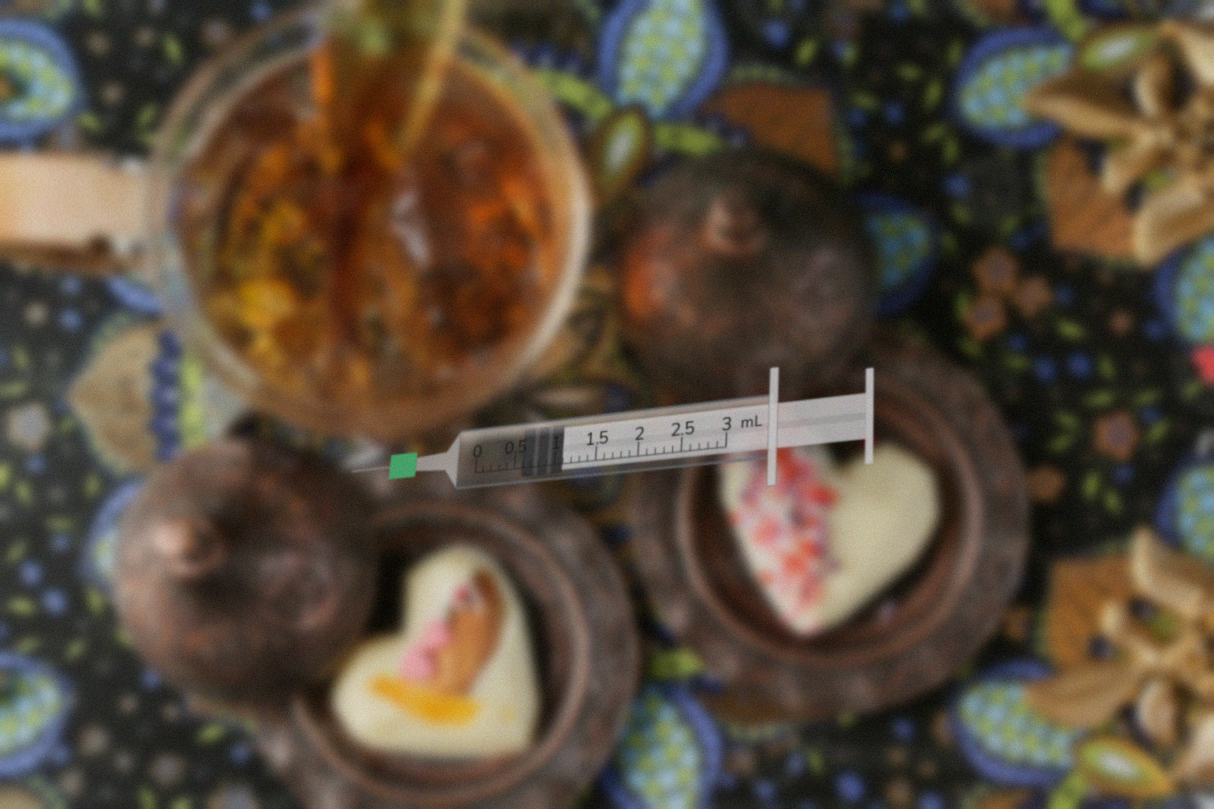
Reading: {"value": 0.6, "unit": "mL"}
